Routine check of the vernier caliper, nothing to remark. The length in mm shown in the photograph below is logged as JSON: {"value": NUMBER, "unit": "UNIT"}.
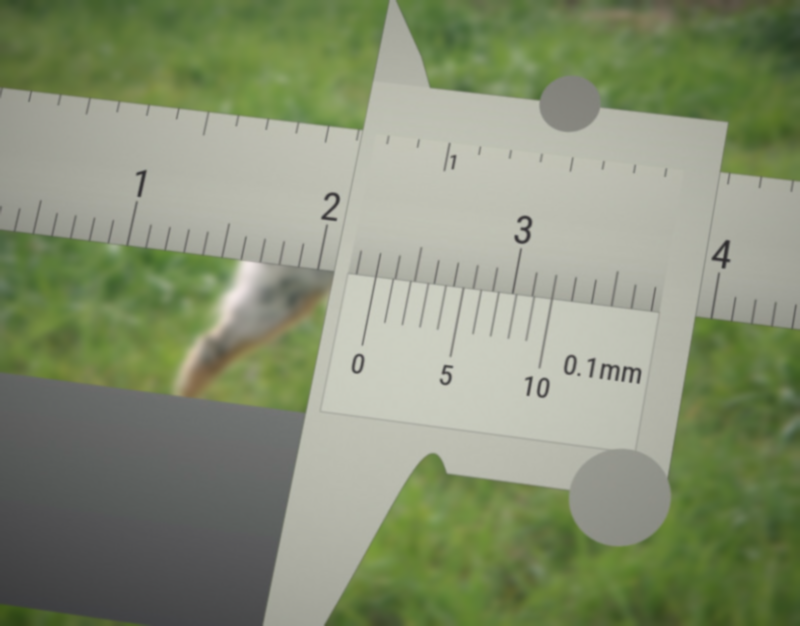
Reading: {"value": 23.0, "unit": "mm"}
